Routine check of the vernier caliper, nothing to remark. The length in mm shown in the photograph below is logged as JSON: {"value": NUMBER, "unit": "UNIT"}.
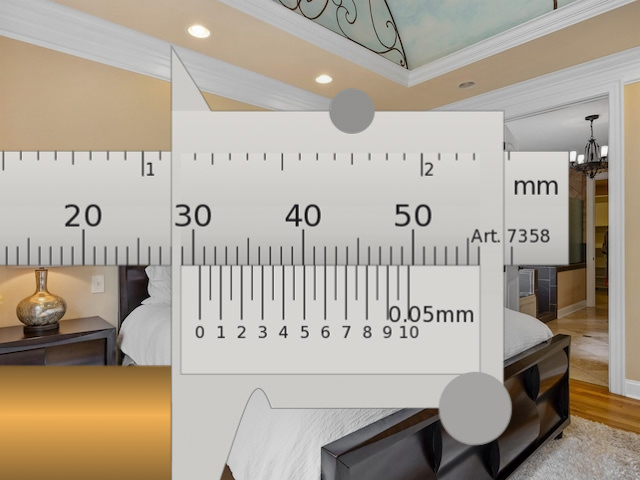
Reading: {"value": 30.6, "unit": "mm"}
